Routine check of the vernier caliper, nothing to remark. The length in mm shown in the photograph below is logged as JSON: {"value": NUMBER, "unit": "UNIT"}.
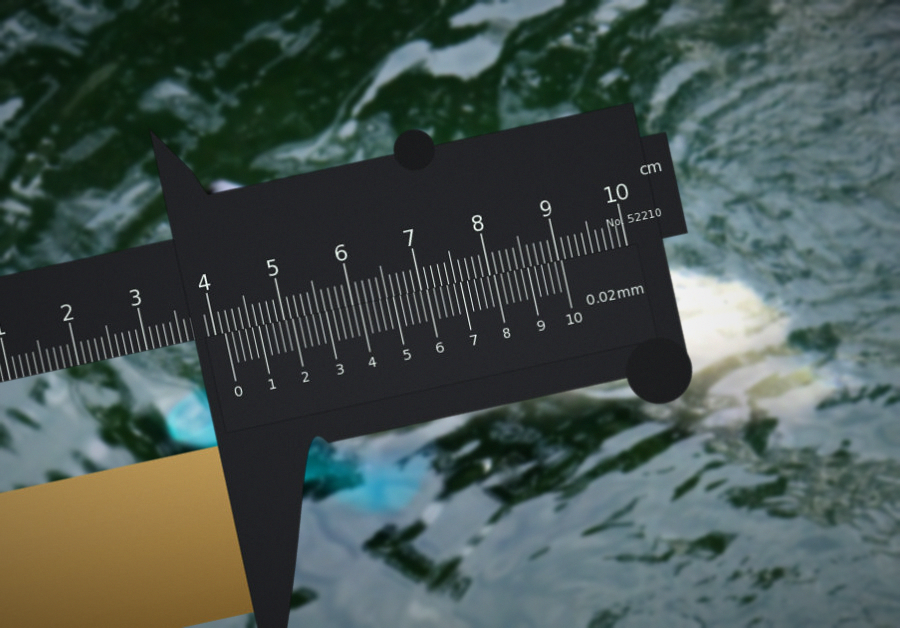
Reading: {"value": 41.4, "unit": "mm"}
